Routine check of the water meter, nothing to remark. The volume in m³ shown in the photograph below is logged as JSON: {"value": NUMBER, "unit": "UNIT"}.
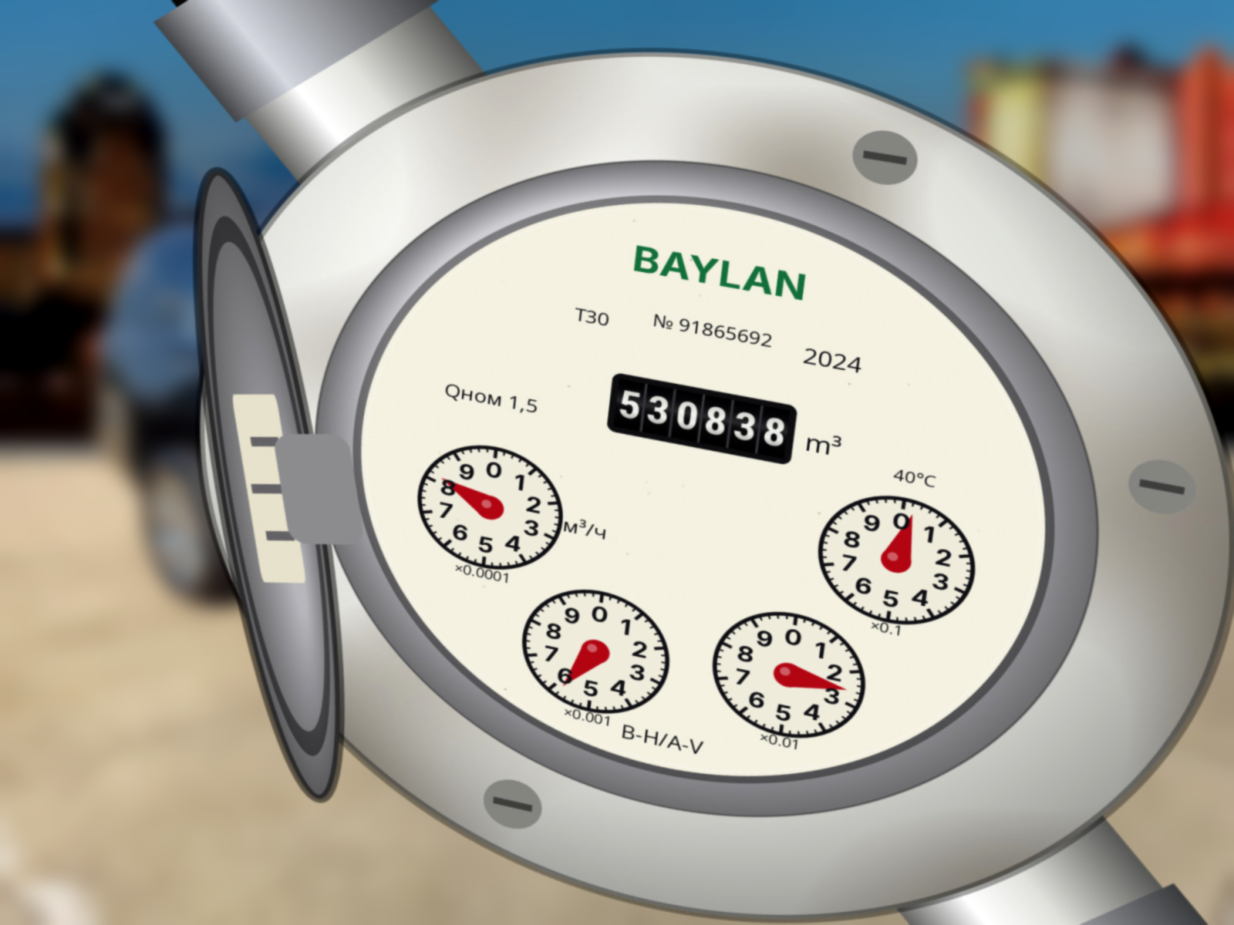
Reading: {"value": 530838.0258, "unit": "m³"}
